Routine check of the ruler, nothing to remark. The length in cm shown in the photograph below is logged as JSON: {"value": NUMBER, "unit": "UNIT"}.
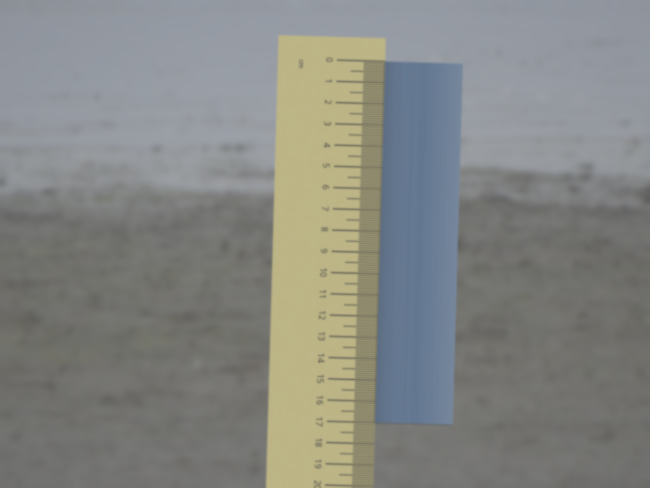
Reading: {"value": 17, "unit": "cm"}
